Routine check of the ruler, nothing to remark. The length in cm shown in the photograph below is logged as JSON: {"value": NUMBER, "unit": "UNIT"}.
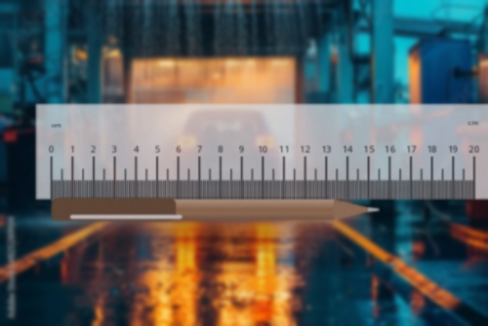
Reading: {"value": 15.5, "unit": "cm"}
